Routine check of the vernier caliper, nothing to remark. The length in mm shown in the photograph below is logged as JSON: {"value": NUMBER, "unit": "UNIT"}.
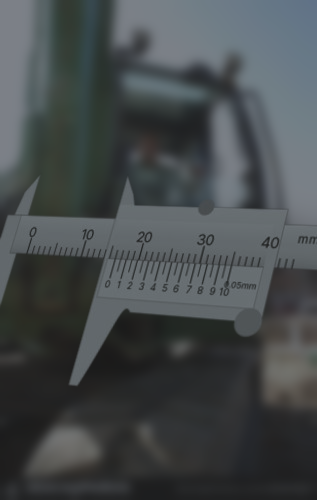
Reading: {"value": 16.0, "unit": "mm"}
